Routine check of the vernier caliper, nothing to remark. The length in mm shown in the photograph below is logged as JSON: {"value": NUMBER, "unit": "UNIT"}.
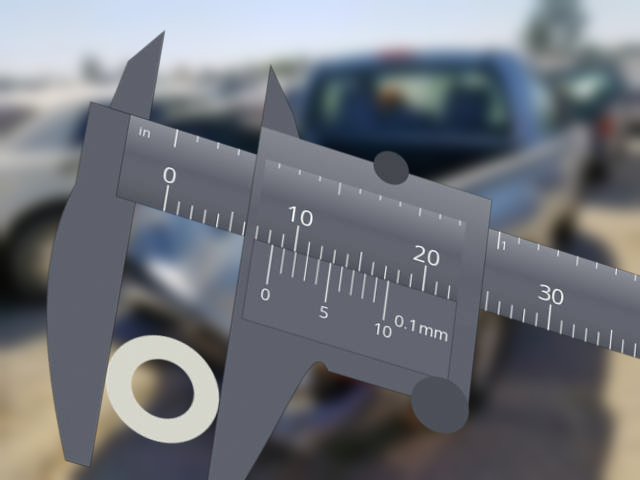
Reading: {"value": 8.3, "unit": "mm"}
